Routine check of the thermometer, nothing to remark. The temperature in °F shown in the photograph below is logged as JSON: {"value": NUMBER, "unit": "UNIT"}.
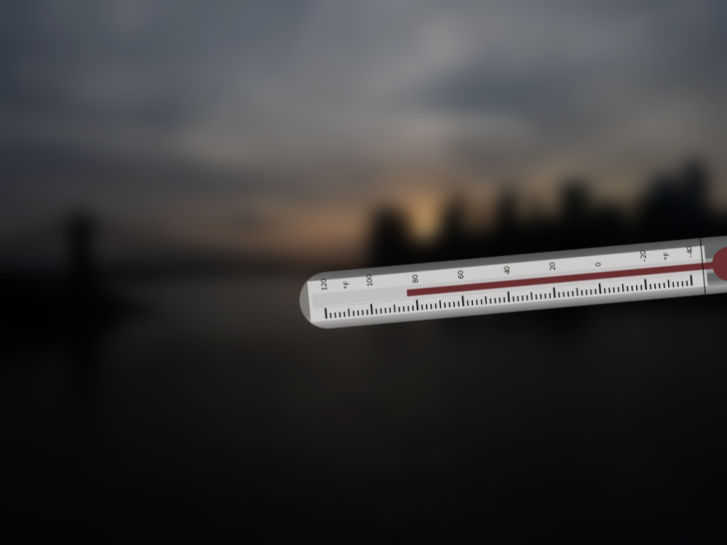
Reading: {"value": 84, "unit": "°F"}
